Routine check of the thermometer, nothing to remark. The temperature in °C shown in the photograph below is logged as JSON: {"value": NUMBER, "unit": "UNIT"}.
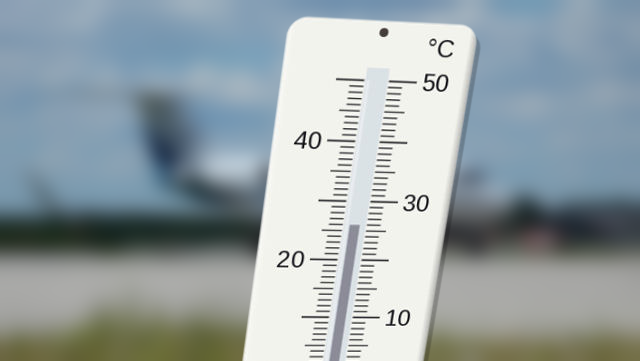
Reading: {"value": 26, "unit": "°C"}
